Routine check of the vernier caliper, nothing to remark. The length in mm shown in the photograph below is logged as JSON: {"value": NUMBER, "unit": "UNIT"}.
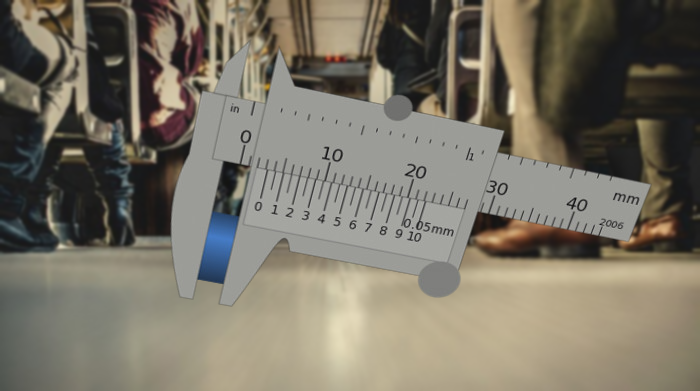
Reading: {"value": 3.2, "unit": "mm"}
